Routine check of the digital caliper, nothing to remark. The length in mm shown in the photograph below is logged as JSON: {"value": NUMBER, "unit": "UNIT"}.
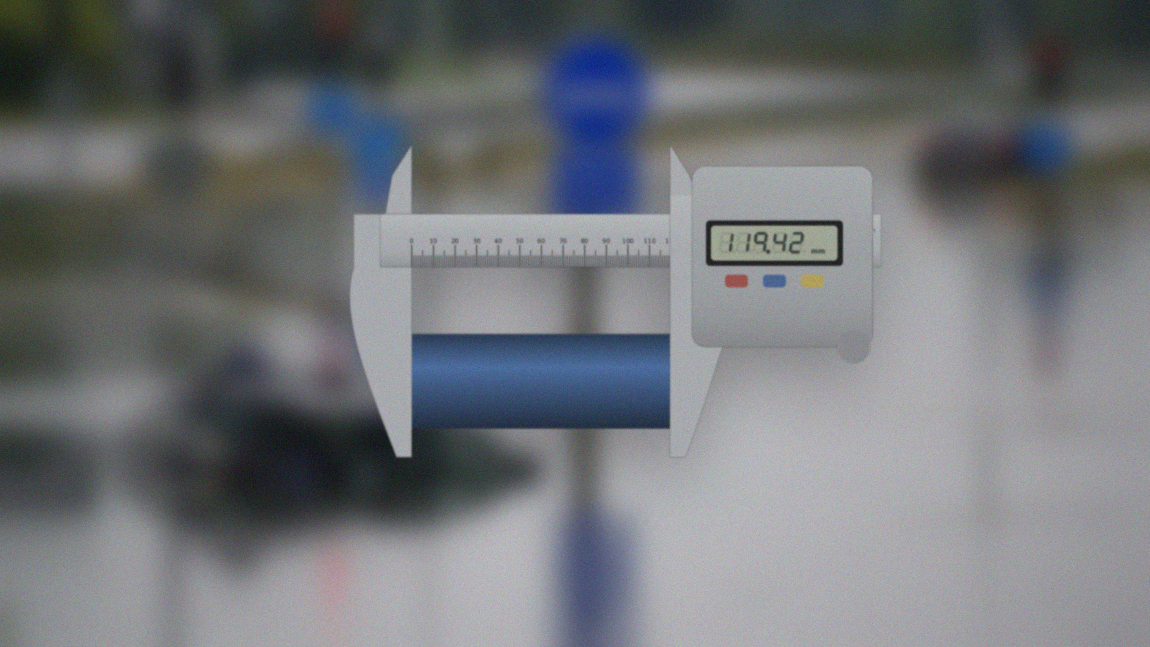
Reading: {"value": 119.42, "unit": "mm"}
